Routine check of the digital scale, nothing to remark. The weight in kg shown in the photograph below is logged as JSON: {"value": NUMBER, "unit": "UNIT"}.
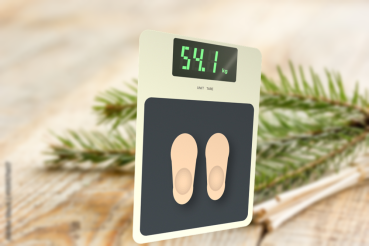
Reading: {"value": 54.1, "unit": "kg"}
